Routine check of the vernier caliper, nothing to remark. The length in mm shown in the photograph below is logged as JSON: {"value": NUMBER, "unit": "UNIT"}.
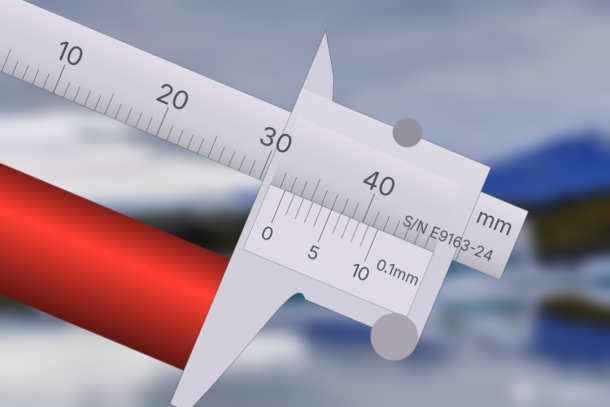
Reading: {"value": 32.5, "unit": "mm"}
